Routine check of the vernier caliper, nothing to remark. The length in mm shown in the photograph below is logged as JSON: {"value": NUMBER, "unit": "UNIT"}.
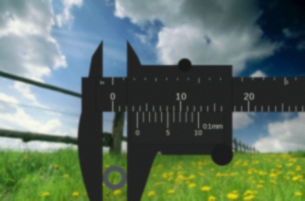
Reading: {"value": 3.6, "unit": "mm"}
